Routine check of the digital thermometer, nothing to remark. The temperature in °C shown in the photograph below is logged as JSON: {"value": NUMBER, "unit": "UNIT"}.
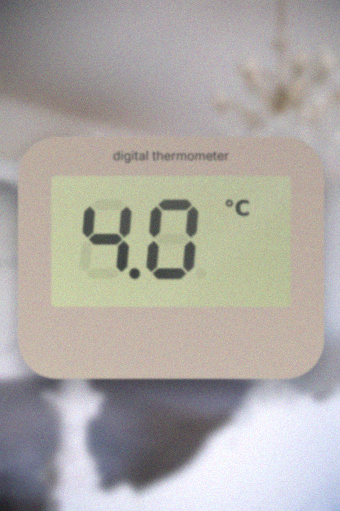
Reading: {"value": 4.0, "unit": "°C"}
